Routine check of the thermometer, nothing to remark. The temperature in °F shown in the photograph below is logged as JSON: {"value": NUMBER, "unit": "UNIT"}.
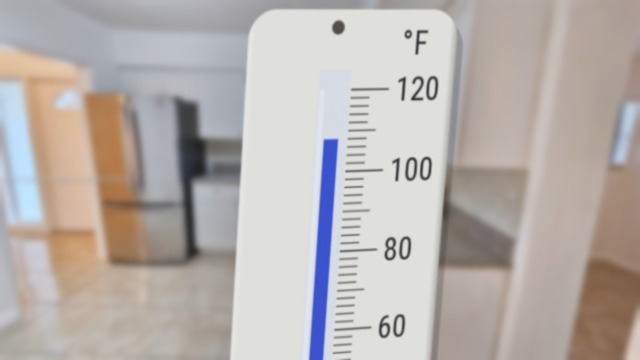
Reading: {"value": 108, "unit": "°F"}
